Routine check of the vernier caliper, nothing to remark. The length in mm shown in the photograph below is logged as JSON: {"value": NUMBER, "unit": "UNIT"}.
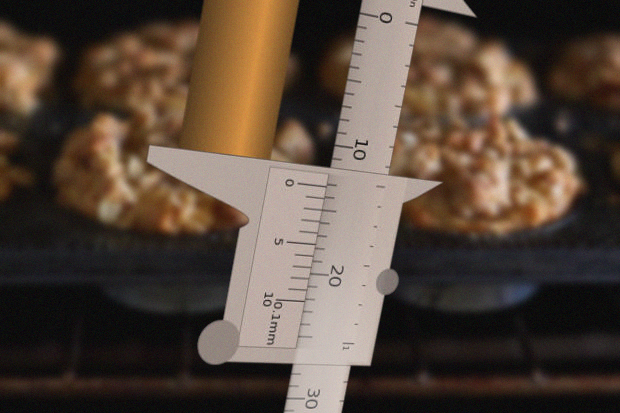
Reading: {"value": 13.2, "unit": "mm"}
